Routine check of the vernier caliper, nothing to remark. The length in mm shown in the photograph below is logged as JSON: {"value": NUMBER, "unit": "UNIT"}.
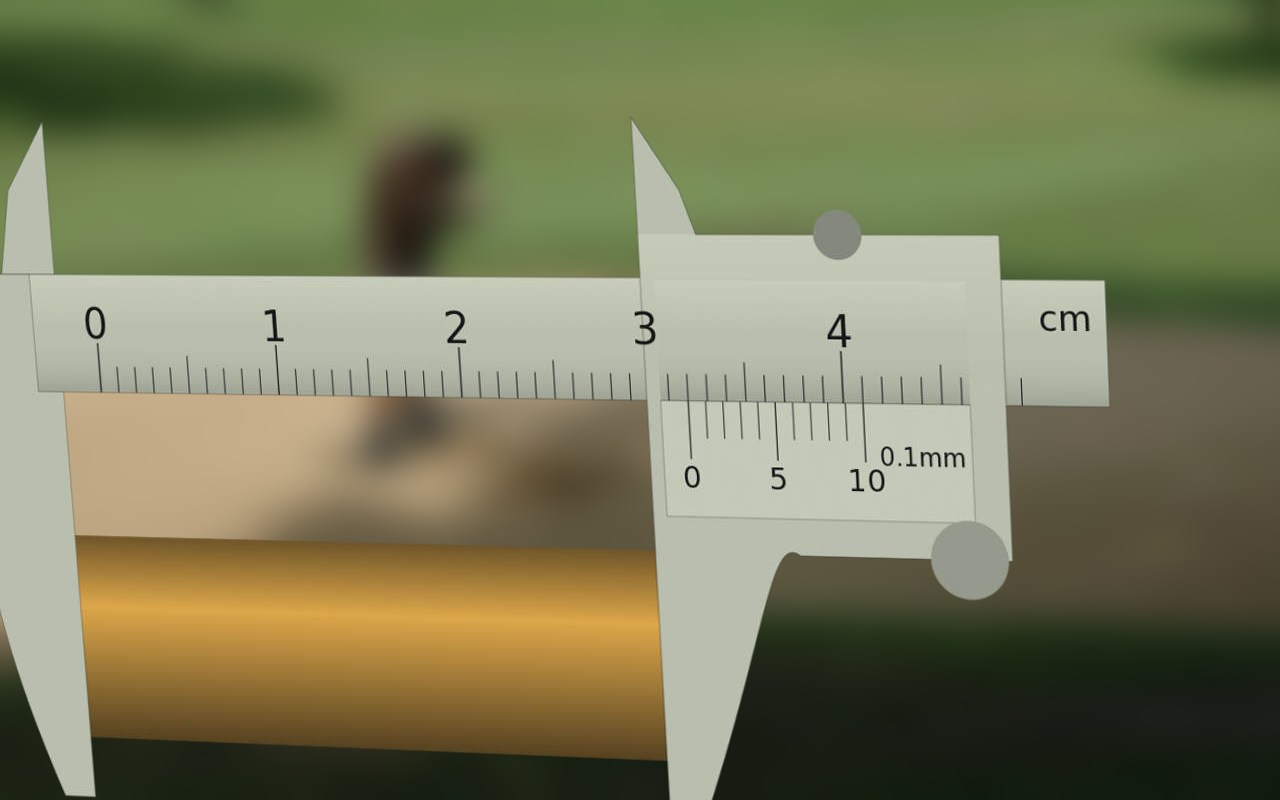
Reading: {"value": 32.0, "unit": "mm"}
